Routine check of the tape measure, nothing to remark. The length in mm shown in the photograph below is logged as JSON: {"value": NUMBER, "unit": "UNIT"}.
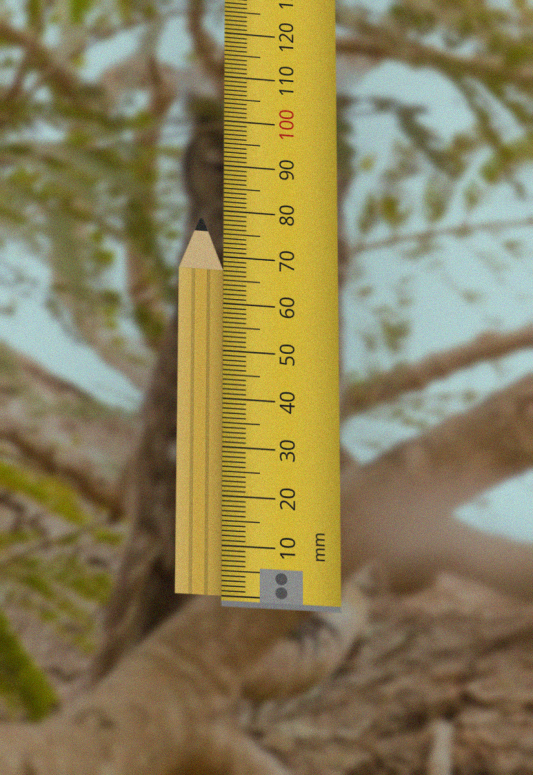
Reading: {"value": 78, "unit": "mm"}
